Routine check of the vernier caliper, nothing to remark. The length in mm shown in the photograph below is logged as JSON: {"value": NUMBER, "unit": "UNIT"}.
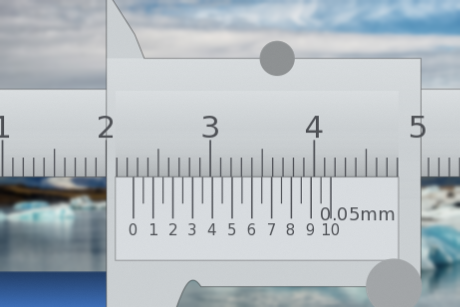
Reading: {"value": 22.6, "unit": "mm"}
